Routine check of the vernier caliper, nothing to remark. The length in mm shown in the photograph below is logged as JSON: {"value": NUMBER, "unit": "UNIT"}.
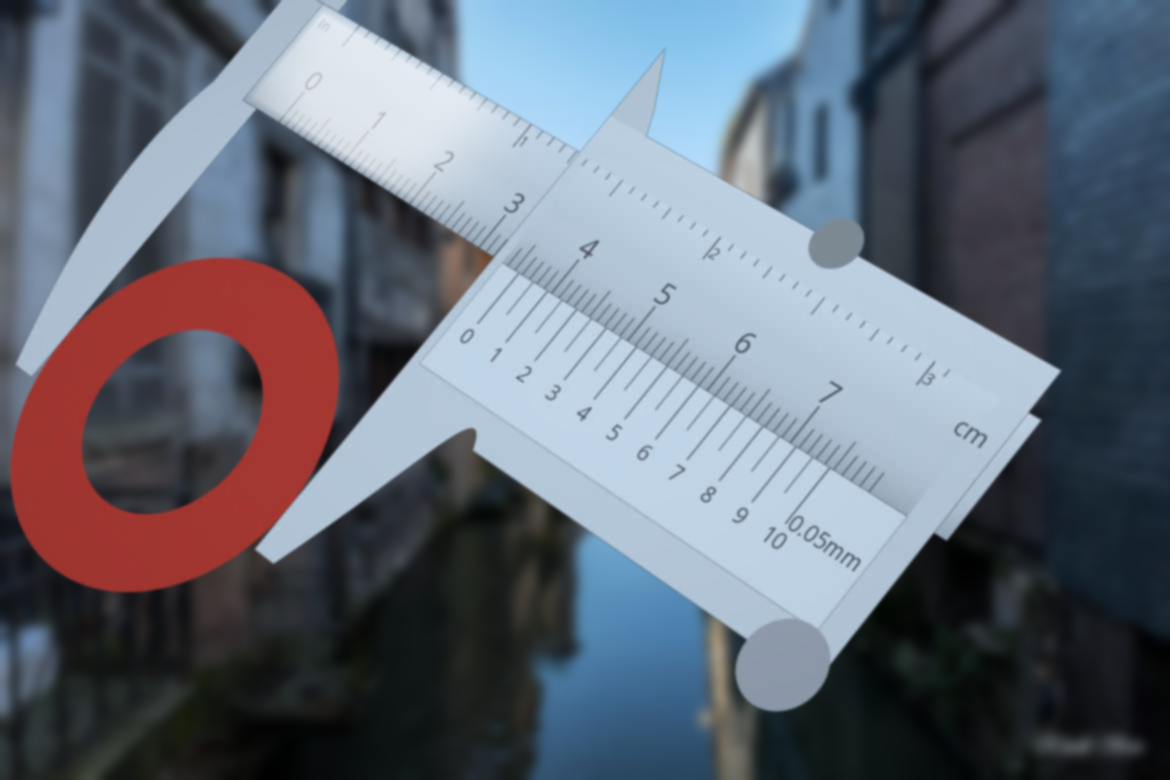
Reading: {"value": 35.6, "unit": "mm"}
